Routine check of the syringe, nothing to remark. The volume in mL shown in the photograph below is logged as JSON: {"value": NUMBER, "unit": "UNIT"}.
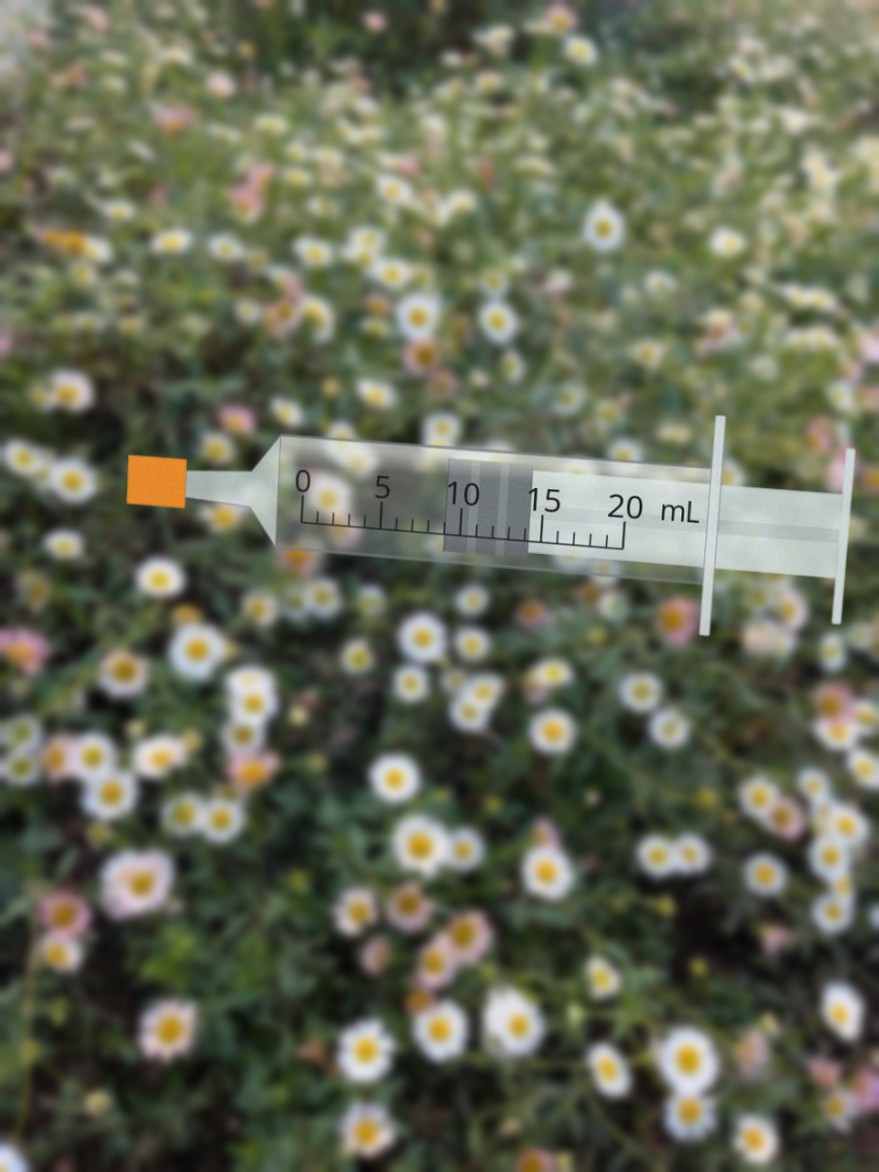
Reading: {"value": 9, "unit": "mL"}
